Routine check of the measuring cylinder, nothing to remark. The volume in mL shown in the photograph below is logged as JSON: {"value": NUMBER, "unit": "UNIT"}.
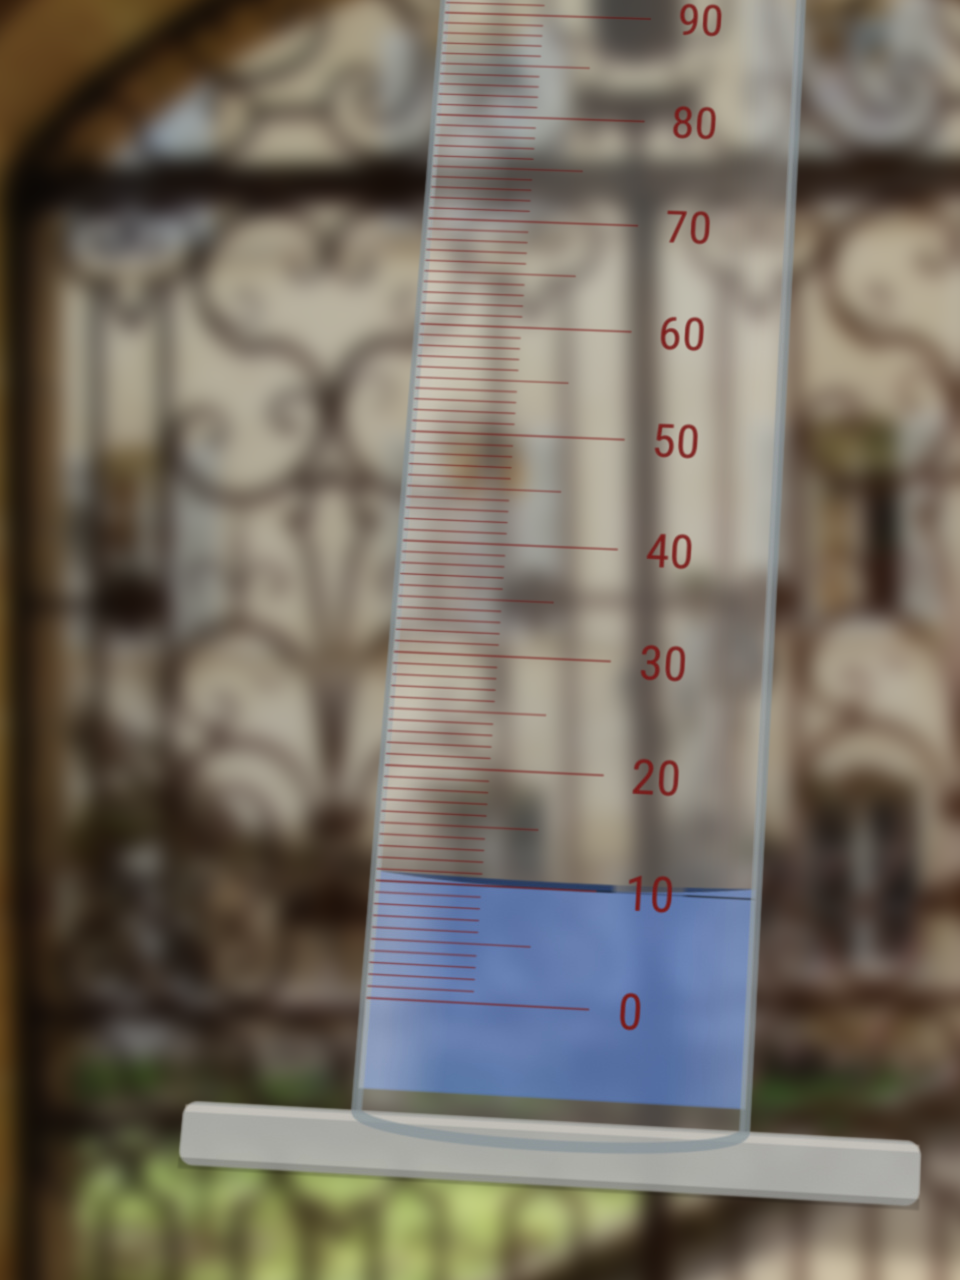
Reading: {"value": 10, "unit": "mL"}
